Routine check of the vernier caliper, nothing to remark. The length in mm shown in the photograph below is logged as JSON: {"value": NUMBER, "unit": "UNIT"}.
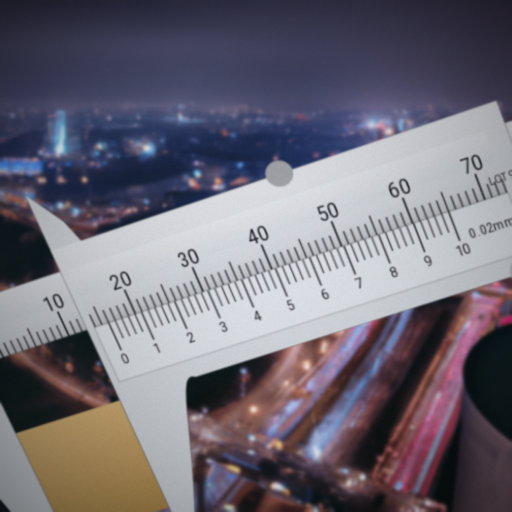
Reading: {"value": 16.0, "unit": "mm"}
